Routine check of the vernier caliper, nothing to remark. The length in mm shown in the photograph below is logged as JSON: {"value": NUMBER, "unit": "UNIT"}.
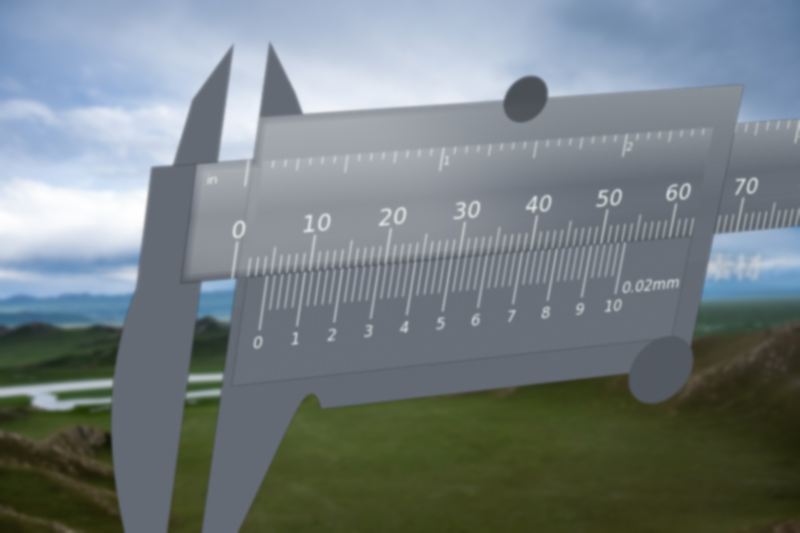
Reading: {"value": 4.5, "unit": "mm"}
